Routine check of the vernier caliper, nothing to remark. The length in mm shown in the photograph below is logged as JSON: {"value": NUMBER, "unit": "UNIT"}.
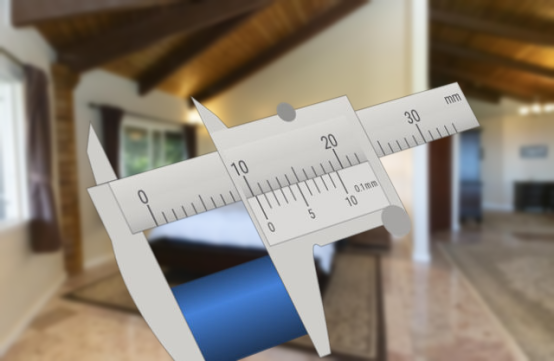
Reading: {"value": 10.2, "unit": "mm"}
